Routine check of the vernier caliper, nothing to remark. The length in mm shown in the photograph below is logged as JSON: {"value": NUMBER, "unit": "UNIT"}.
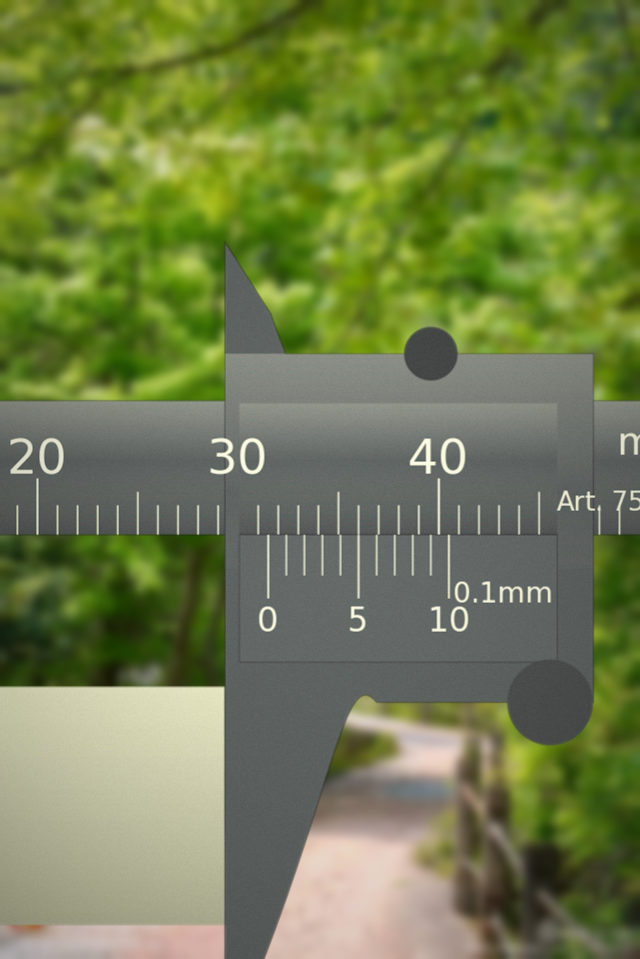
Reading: {"value": 31.5, "unit": "mm"}
